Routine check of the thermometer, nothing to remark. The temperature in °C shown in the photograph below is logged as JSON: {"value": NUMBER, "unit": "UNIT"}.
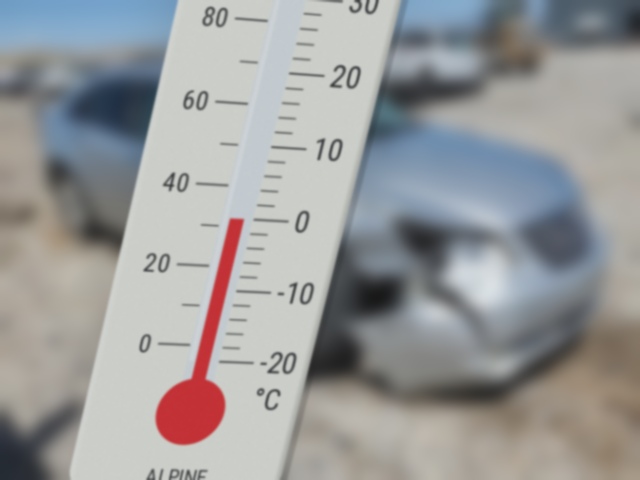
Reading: {"value": 0, "unit": "°C"}
